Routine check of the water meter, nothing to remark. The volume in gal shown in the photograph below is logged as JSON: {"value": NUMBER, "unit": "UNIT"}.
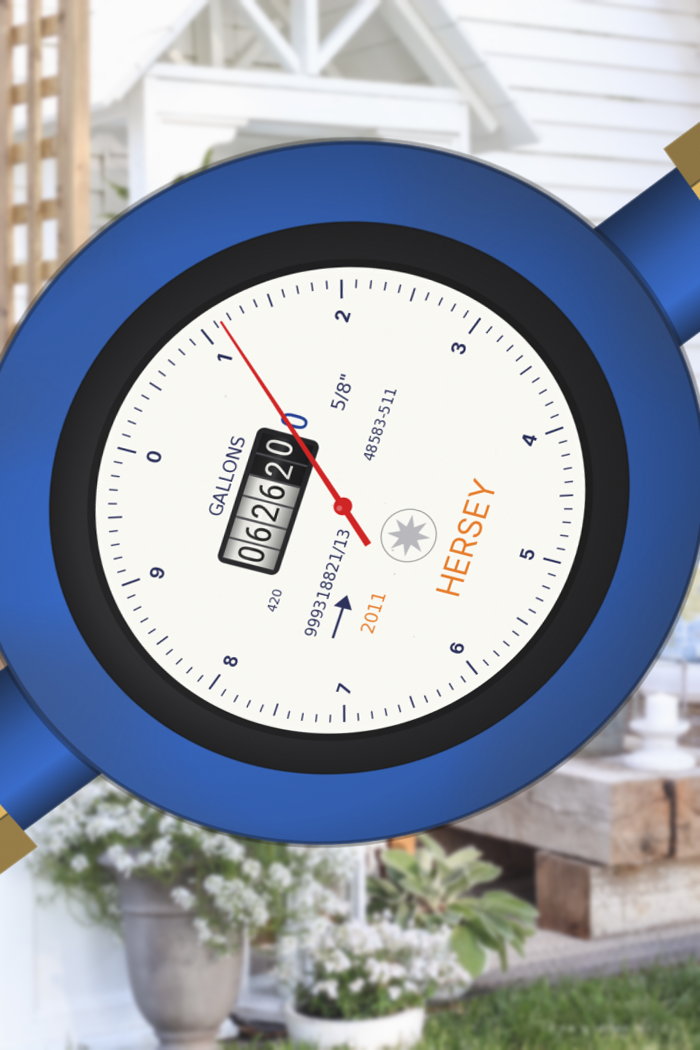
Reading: {"value": 626201.1, "unit": "gal"}
